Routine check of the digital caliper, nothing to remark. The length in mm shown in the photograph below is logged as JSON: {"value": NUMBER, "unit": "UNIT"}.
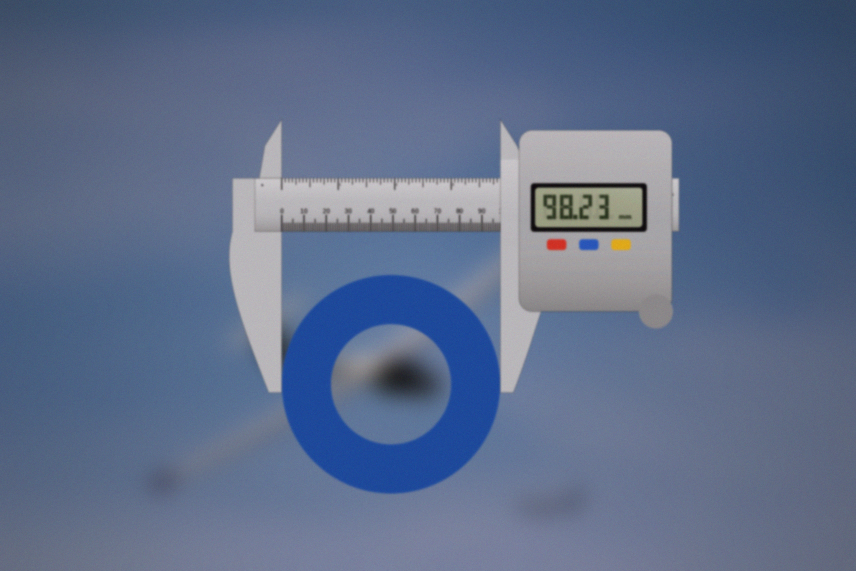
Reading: {"value": 98.23, "unit": "mm"}
